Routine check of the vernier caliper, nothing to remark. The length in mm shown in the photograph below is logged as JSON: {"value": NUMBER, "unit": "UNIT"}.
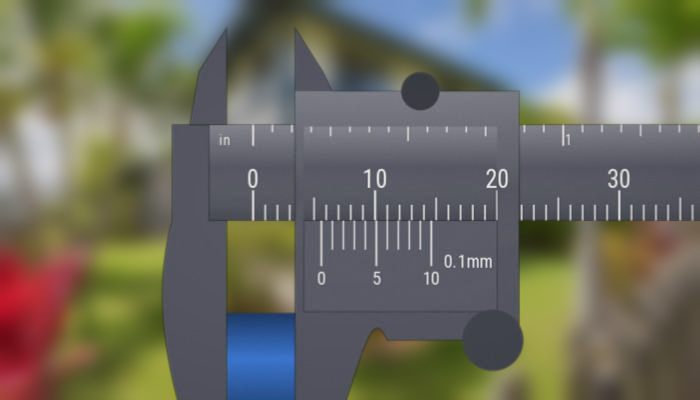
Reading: {"value": 5.6, "unit": "mm"}
